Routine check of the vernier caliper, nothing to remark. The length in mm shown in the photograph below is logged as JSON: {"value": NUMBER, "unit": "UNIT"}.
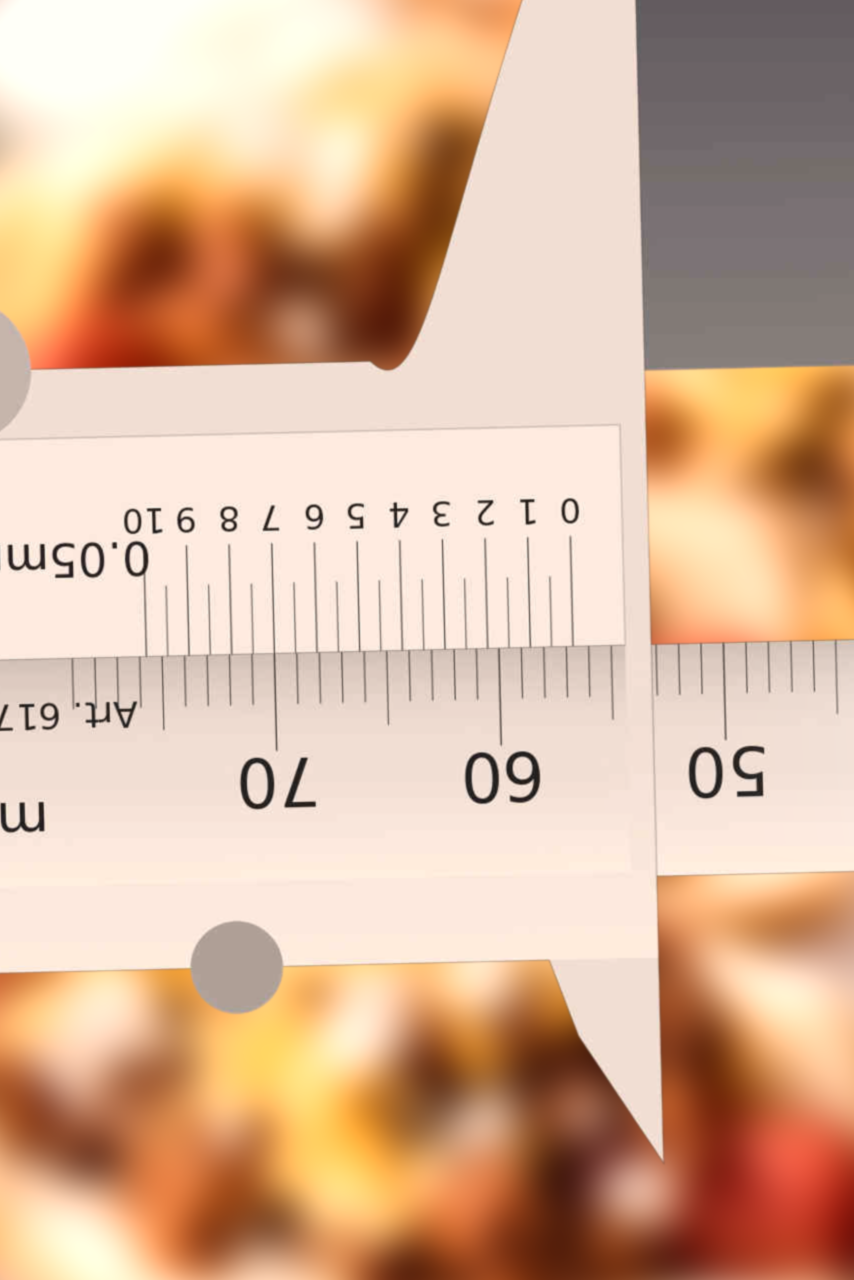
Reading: {"value": 56.7, "unit": "mm"}
